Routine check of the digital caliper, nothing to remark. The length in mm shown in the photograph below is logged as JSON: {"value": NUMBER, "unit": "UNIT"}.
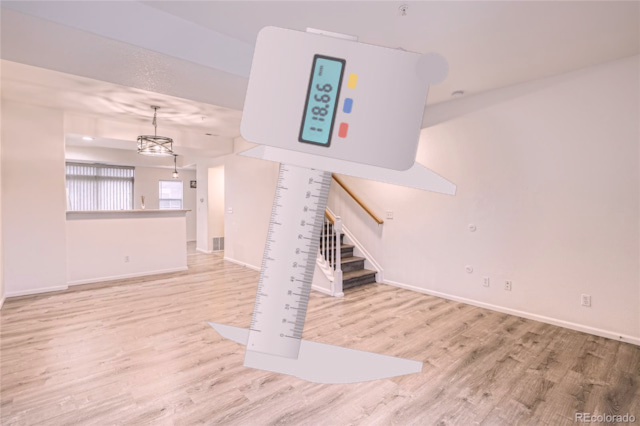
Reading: {"value": 118.66, "unit": "mm"}
